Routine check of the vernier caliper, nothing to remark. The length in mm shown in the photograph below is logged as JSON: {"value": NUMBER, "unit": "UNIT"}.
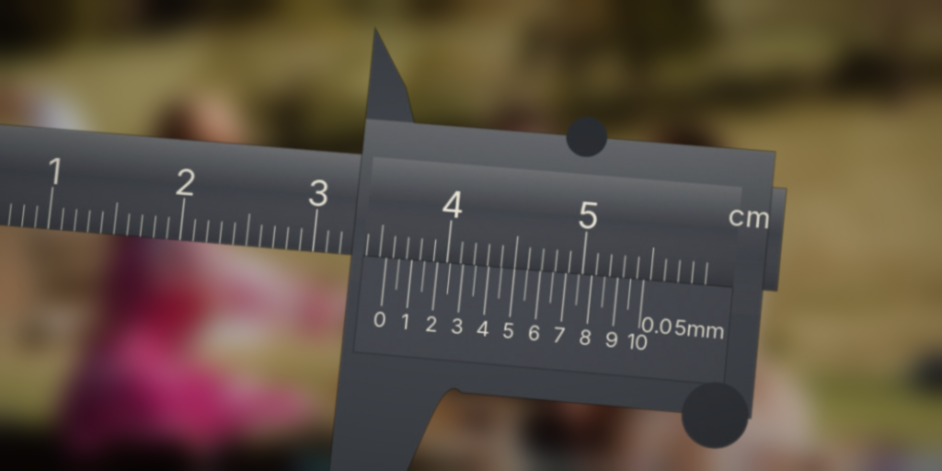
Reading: {"value": 35.5, "unit": "mm"}
